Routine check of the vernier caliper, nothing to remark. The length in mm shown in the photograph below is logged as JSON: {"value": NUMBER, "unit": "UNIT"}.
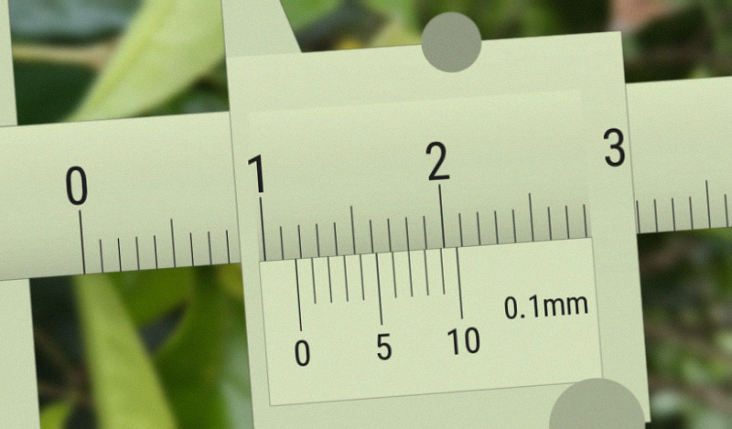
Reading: {"value": 11.7, "unit": "mm"}
